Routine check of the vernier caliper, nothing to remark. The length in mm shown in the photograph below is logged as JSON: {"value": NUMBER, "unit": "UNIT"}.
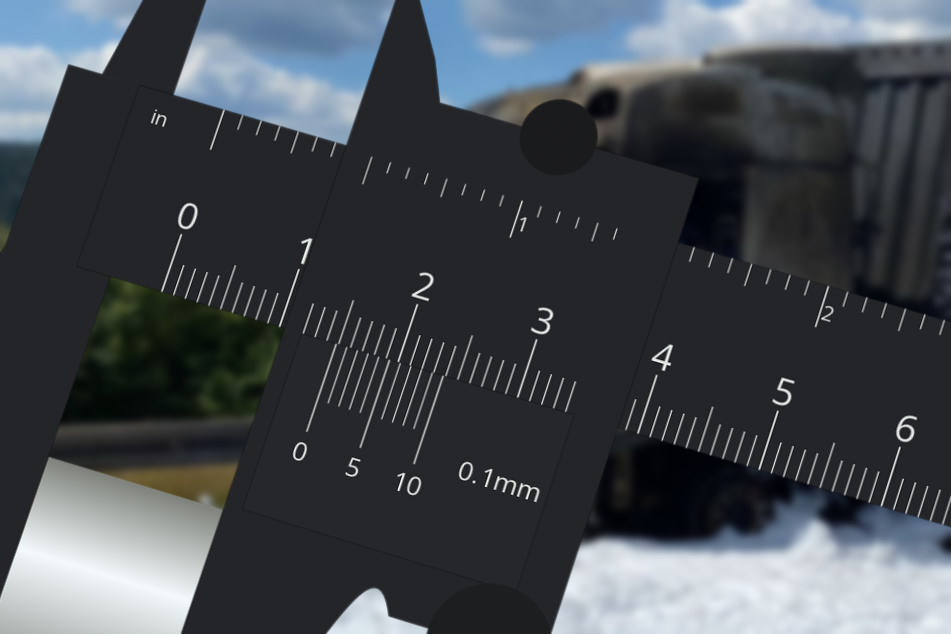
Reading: {"value": 14.8, "unit": "mm"}
